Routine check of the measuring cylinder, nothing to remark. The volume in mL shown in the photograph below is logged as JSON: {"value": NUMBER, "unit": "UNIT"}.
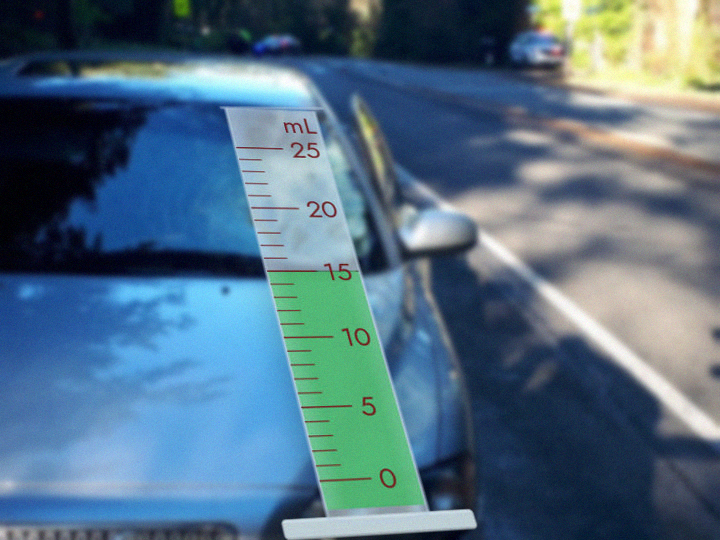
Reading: {"value": 15, "unit": "mL"}
